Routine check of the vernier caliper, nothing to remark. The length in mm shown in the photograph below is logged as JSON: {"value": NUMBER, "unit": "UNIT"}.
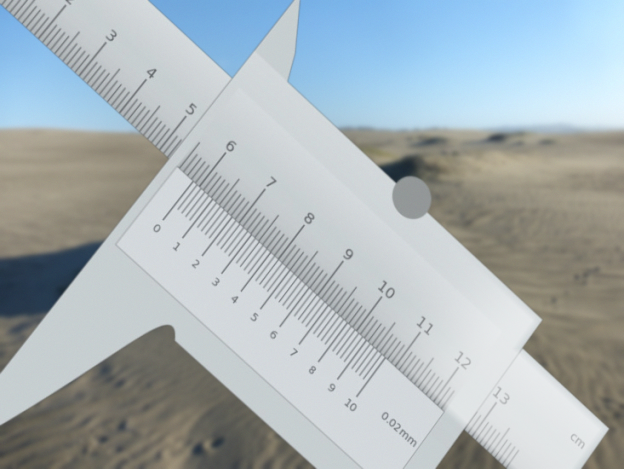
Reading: {"value": 58.5, "unit": "mm"}
